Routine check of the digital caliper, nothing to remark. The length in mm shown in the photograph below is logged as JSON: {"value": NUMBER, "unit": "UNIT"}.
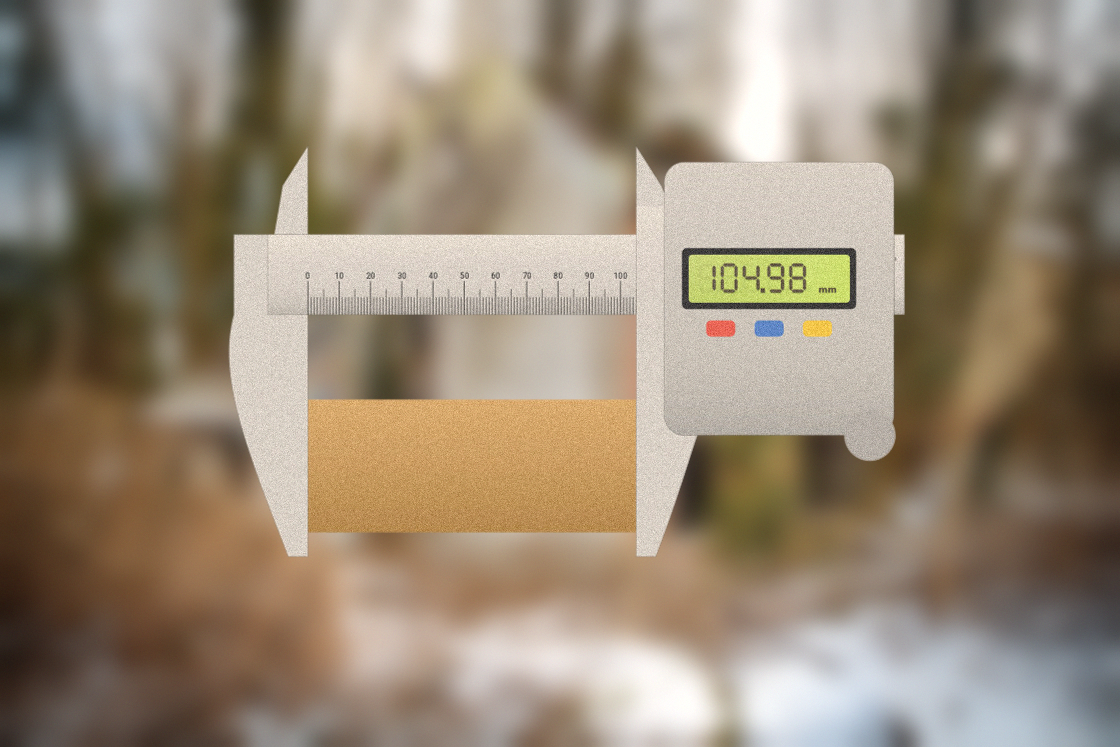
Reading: {"value": 104.98, "unit": "mm"}
